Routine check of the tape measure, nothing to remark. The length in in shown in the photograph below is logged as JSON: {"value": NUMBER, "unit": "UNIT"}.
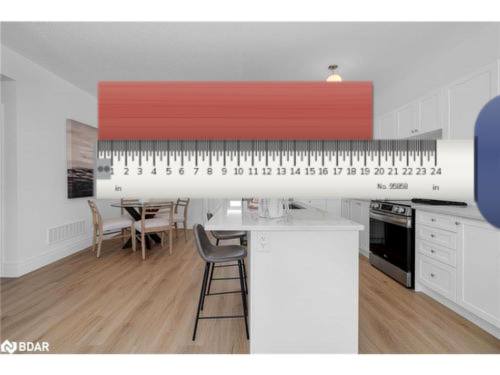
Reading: {"value": 19.5, "unit": "in"}
